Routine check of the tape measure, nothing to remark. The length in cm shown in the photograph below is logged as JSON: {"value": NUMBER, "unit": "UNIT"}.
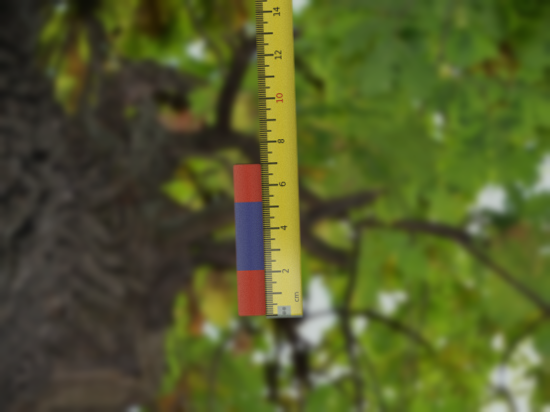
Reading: {"value": 7, "unit": "cm"}
